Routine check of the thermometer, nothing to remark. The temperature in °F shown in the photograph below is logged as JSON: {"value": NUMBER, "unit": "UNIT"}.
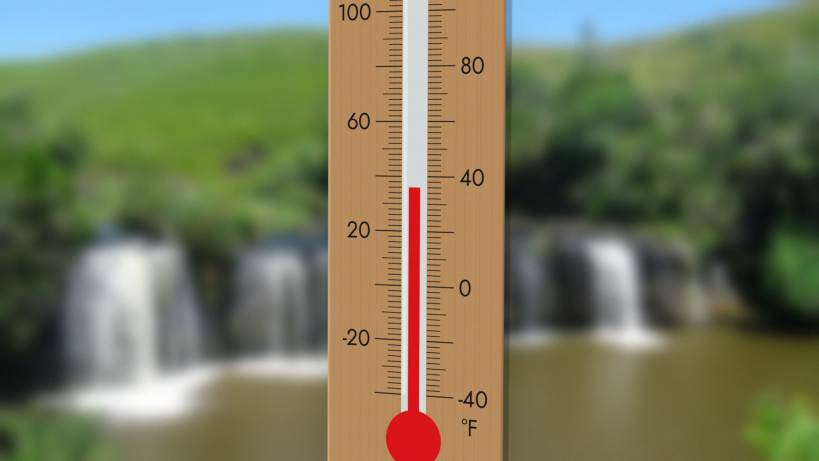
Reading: {"value": 36, "unit": "°F"}
